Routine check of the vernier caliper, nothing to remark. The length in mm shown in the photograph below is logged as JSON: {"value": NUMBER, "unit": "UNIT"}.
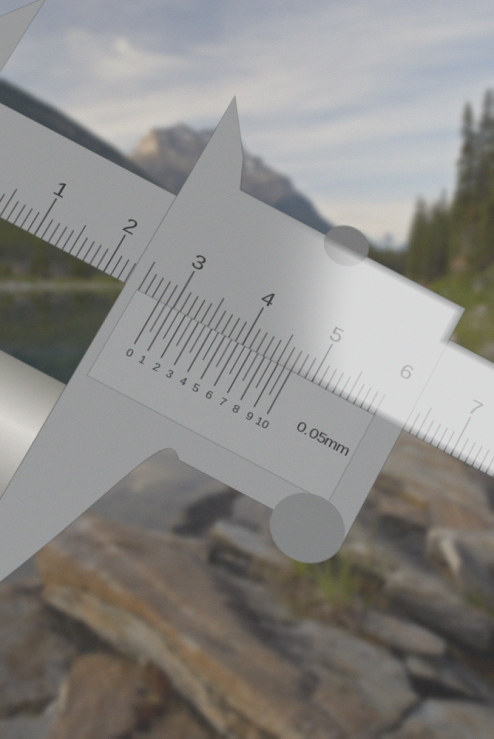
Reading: {"value": 28.0, "unit": "mm"}
